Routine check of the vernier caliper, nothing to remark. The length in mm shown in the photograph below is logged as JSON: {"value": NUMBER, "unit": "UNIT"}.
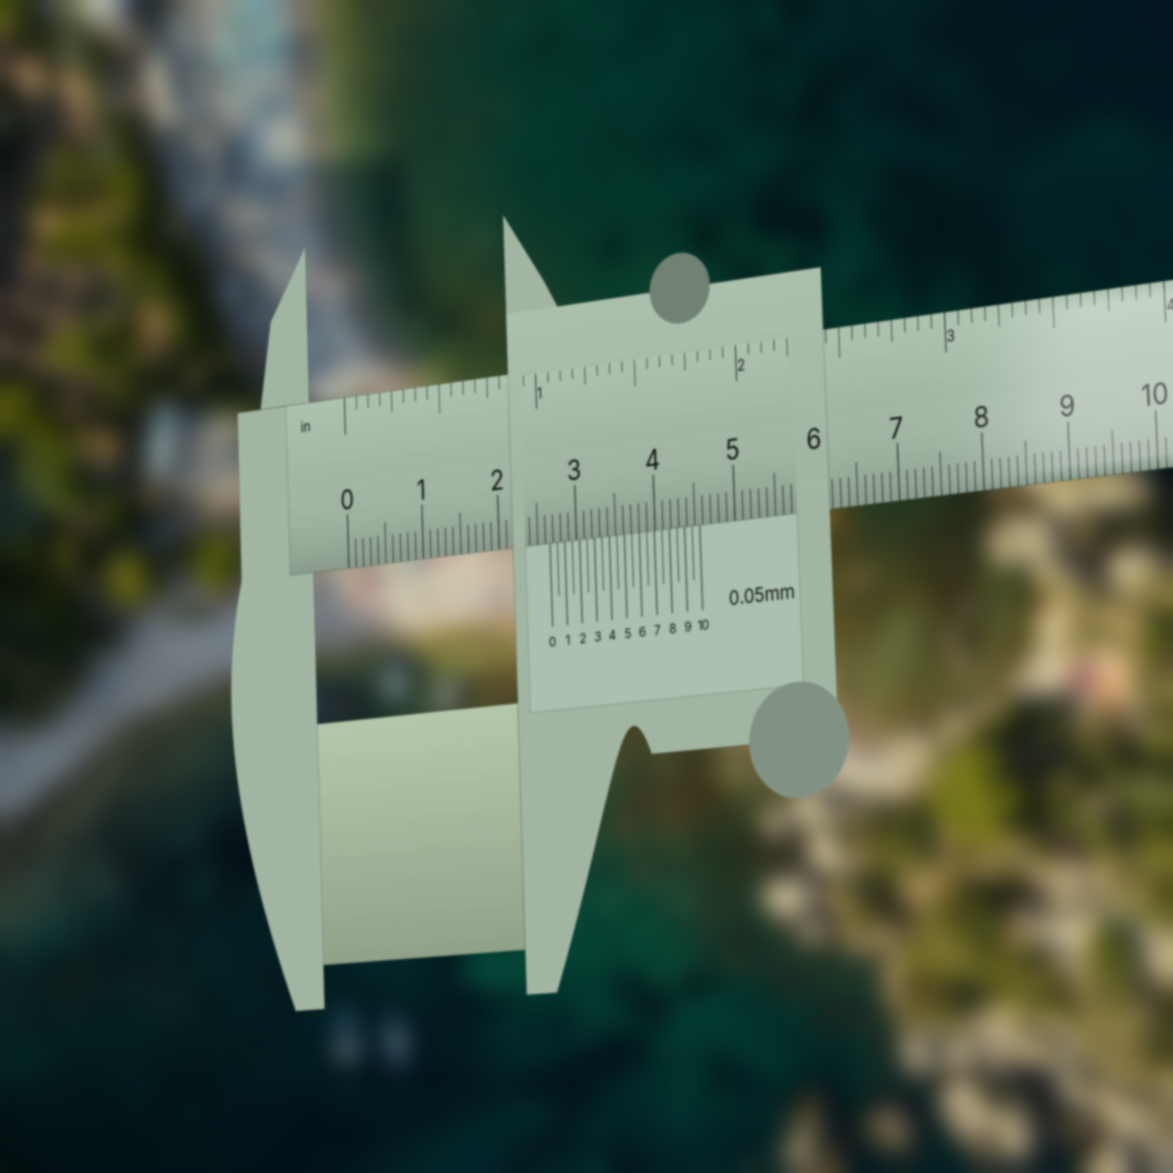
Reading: {"value": 26.6, "unit": "mm"}
